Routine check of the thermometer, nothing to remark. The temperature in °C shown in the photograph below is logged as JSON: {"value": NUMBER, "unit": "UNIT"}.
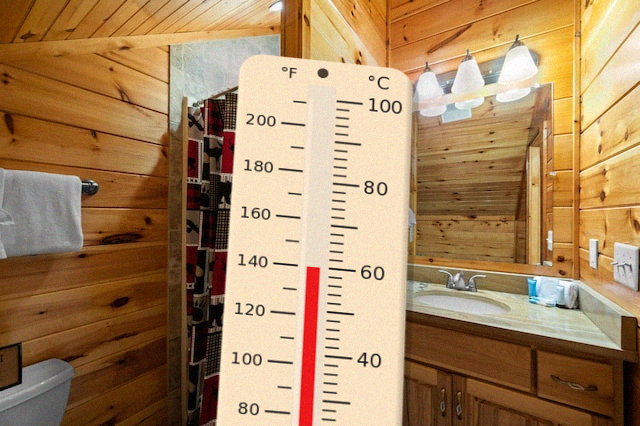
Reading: {"value": 60, "unit": "°C"}
